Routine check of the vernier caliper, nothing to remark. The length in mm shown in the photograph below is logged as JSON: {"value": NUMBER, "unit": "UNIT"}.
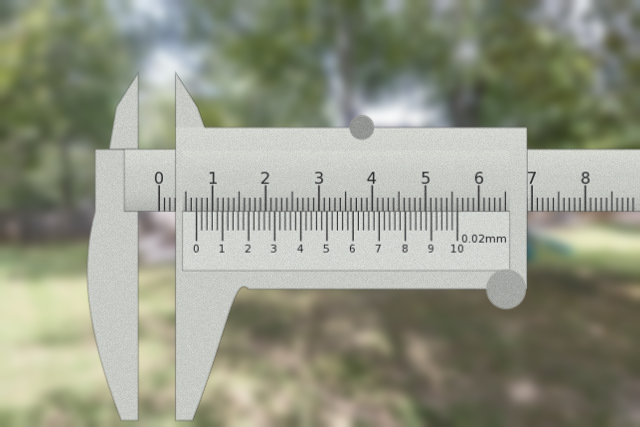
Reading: {"value": 7.0, "unit": "mm"}
